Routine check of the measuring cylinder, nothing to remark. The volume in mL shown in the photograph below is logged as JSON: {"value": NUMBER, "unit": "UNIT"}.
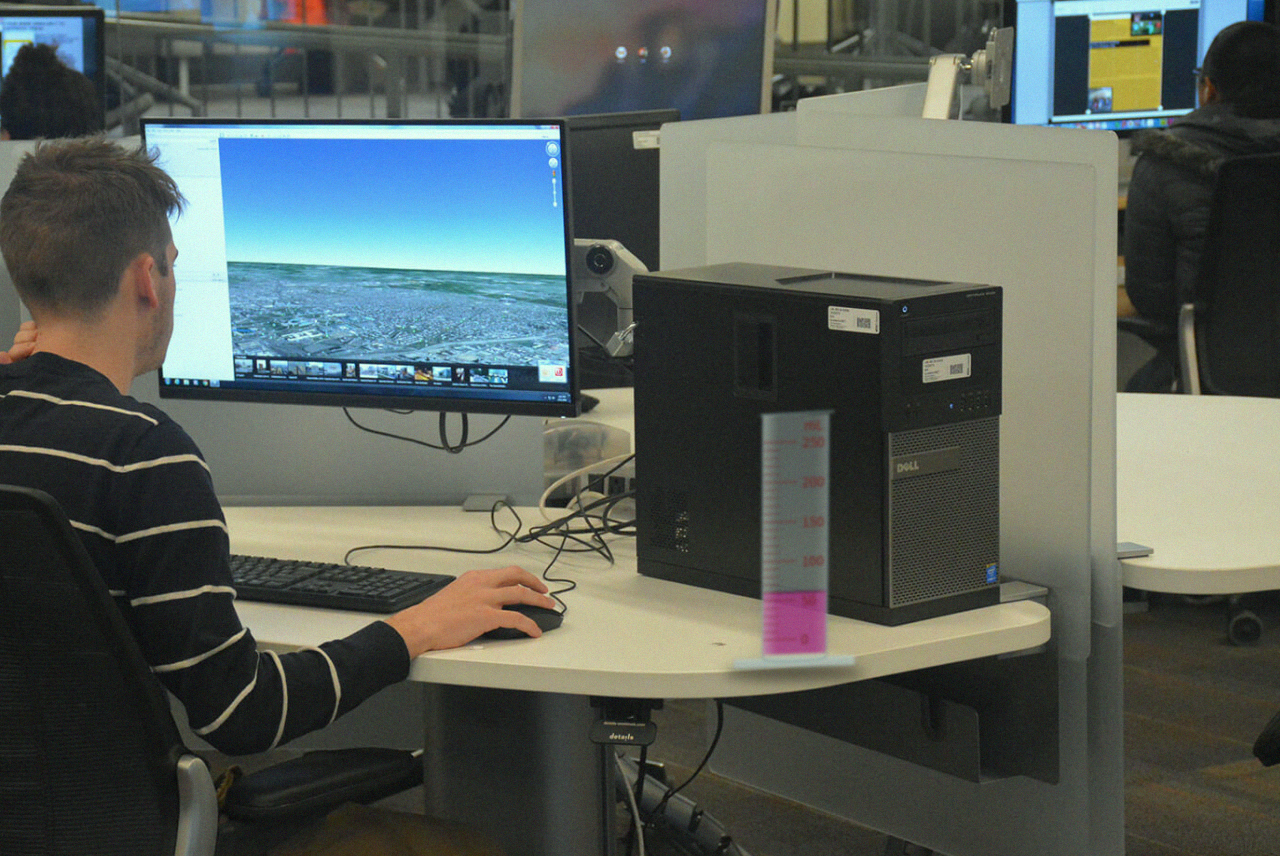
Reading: {"value": 60, "unit": "mL"}
